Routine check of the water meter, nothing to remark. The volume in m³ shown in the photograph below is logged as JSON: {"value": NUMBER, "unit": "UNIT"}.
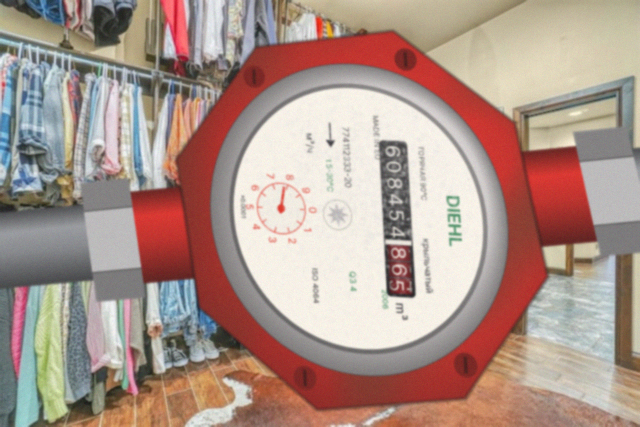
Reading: {"value": 608454.8647, "unit": "m³"}
